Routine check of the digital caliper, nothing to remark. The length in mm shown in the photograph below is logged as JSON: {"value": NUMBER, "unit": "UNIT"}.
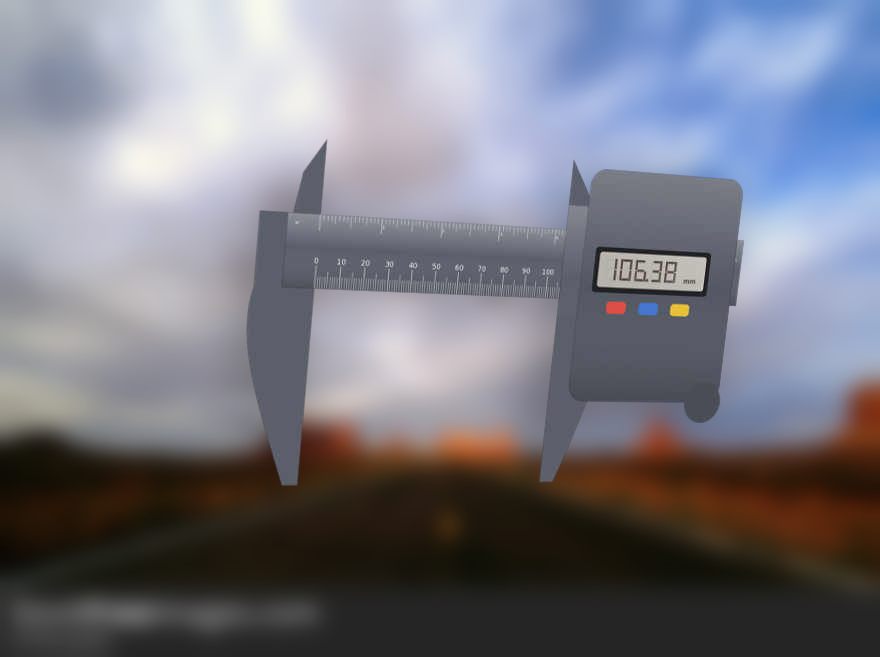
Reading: {"value": 106.38, "unit": "mm"}
